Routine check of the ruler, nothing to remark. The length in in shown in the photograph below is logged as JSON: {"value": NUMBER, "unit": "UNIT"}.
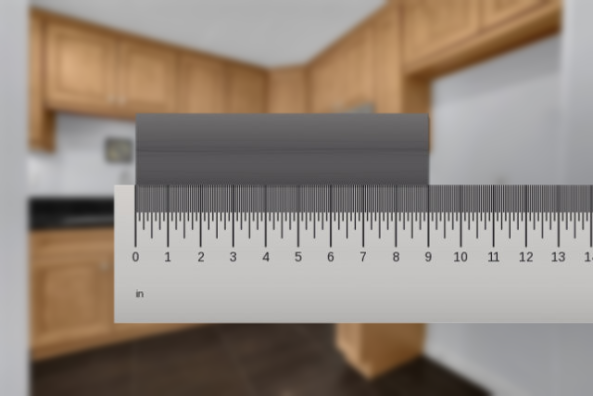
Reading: {"value": 9, "unit": "in"}
